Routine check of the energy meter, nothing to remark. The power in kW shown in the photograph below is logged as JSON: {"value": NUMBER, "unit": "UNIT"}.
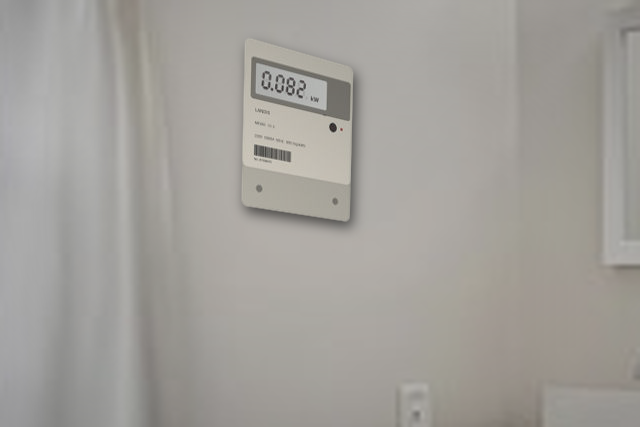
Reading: {"value": 0.082, "unit": "kW"}
